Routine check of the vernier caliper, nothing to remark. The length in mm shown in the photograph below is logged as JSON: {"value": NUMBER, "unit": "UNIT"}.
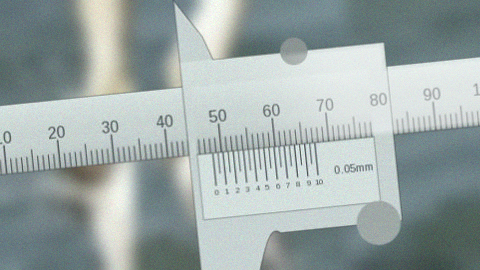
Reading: {"value": 48.4, "unit": "mm"}
